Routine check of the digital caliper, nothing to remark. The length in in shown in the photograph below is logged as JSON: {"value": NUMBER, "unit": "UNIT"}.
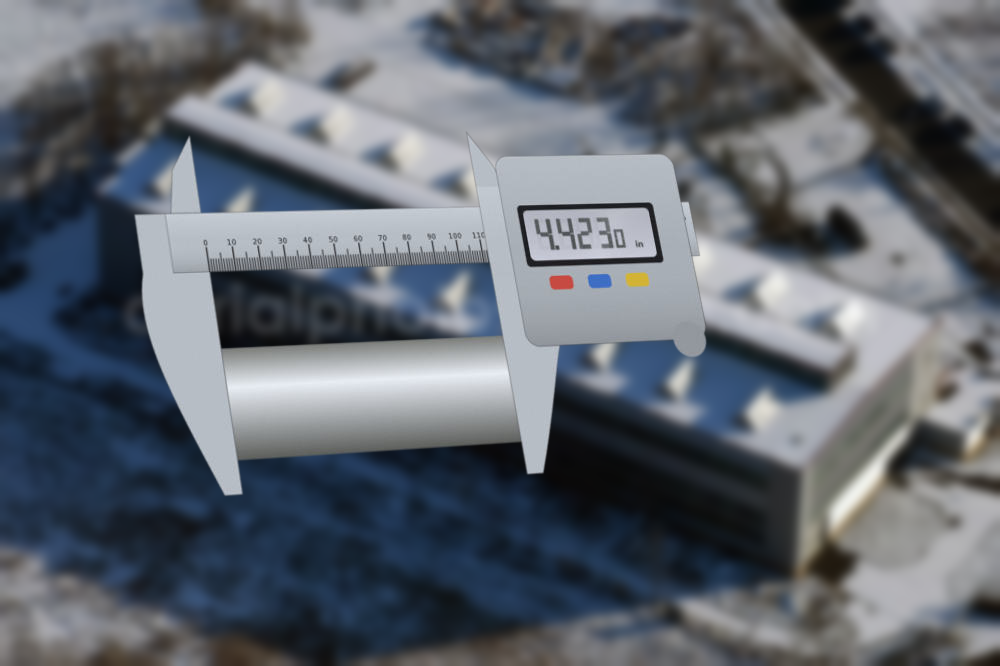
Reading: {"value": 4.4230, "unit": "in"}
